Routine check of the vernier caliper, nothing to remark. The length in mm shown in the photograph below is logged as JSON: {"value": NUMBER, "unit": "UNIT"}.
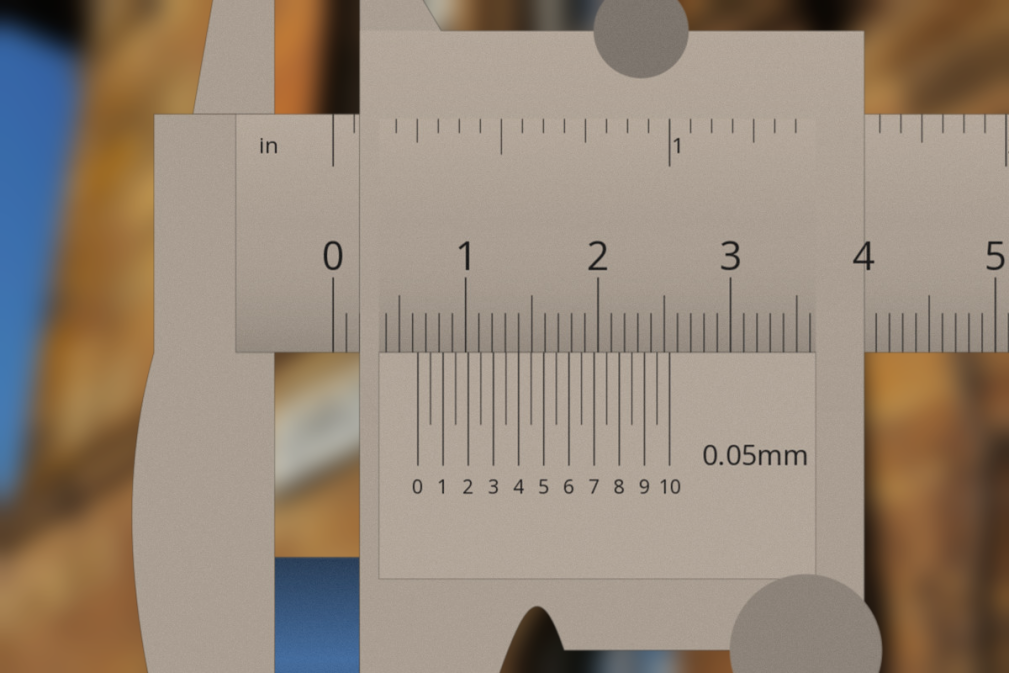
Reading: {"value": 6.4, "unit": "mm"}
